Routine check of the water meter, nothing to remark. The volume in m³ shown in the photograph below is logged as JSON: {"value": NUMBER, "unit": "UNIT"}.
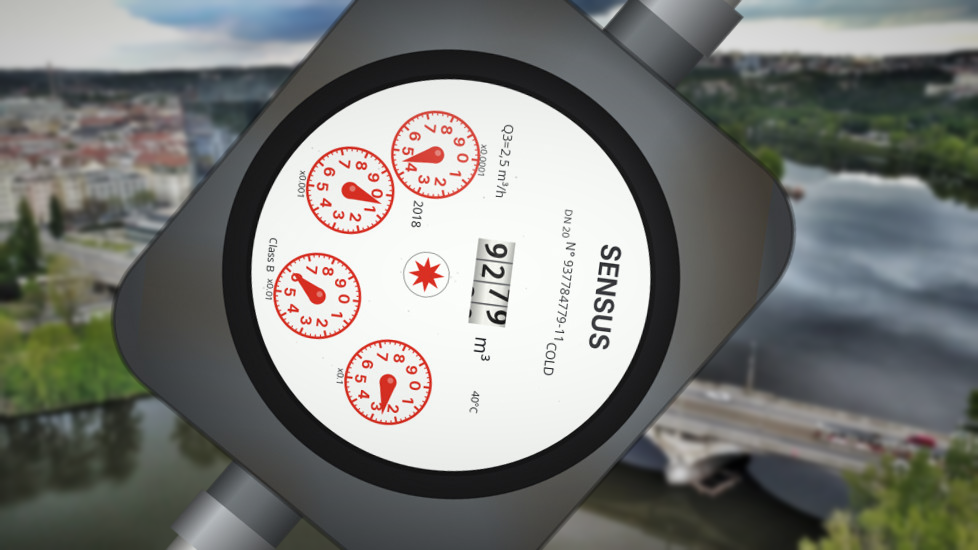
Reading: {"value": 9279.2604, "unit": "m³"}
